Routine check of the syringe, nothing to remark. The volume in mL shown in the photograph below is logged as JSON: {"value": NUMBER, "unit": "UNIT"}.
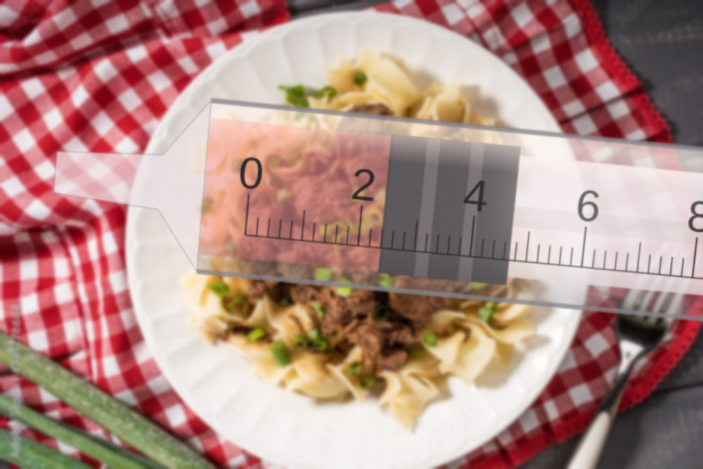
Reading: {"value": 2.4, "unit": "mL"}
